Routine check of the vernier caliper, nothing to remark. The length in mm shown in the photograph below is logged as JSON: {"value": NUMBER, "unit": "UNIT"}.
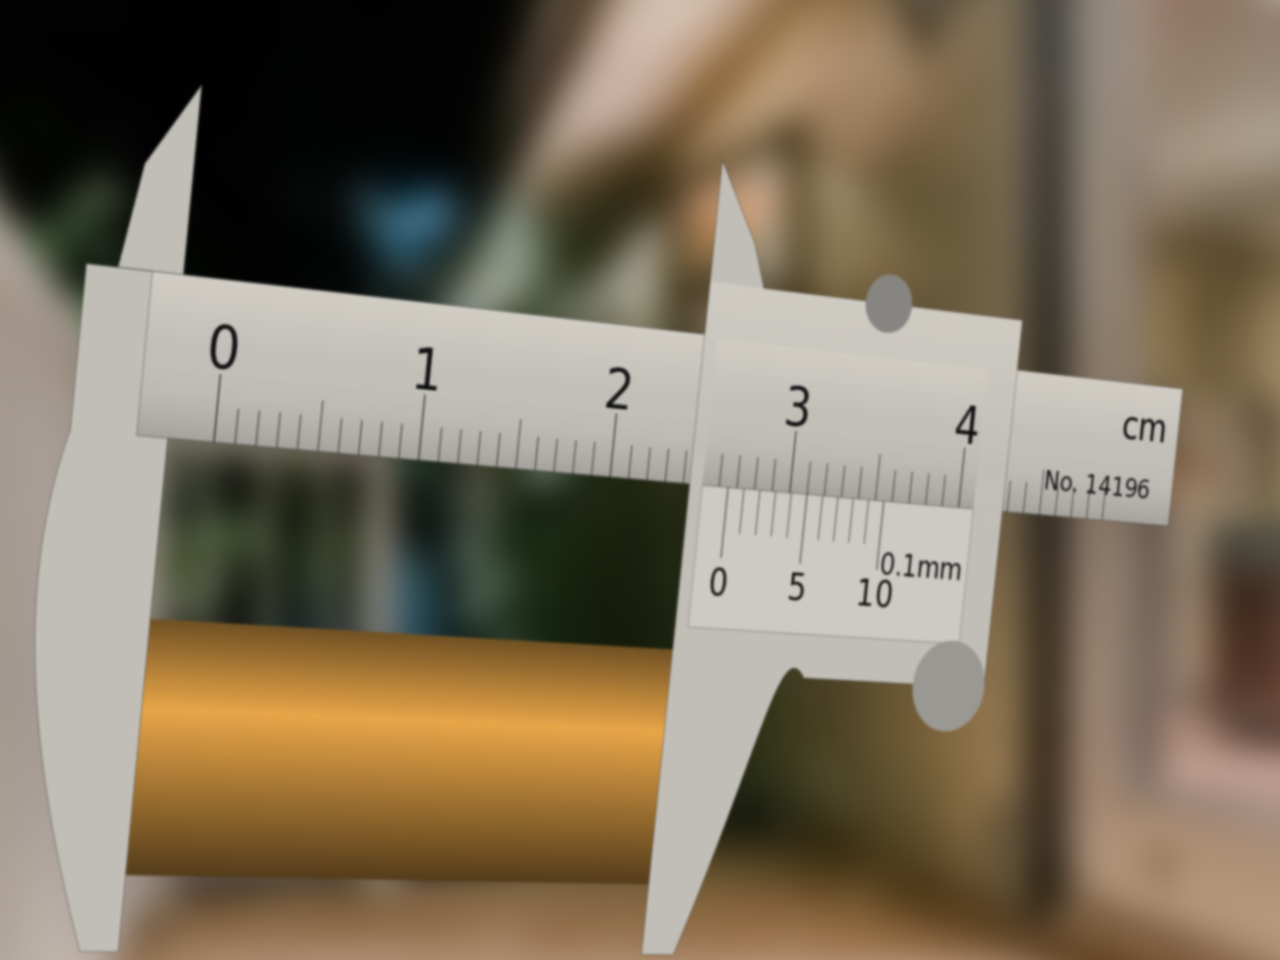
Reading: {"value": 26.5, "unit": "mm"}
